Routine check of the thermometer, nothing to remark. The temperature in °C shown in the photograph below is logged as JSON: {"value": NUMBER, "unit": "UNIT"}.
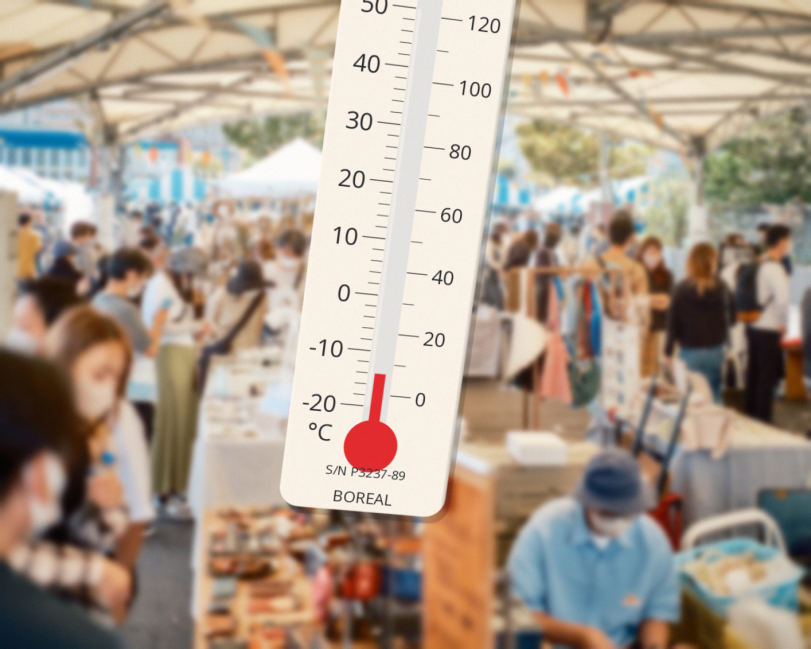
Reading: {"value": -14, "unit": "°C"}
